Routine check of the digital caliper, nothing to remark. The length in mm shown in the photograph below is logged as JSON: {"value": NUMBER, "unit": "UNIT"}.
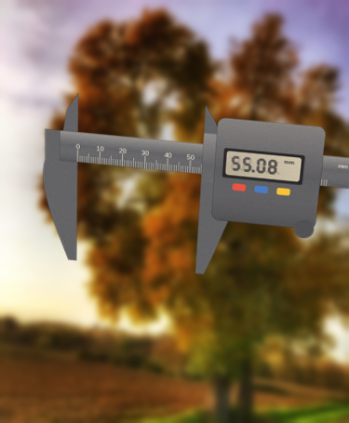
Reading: {"value": 55.08, "unit": "mm"}
